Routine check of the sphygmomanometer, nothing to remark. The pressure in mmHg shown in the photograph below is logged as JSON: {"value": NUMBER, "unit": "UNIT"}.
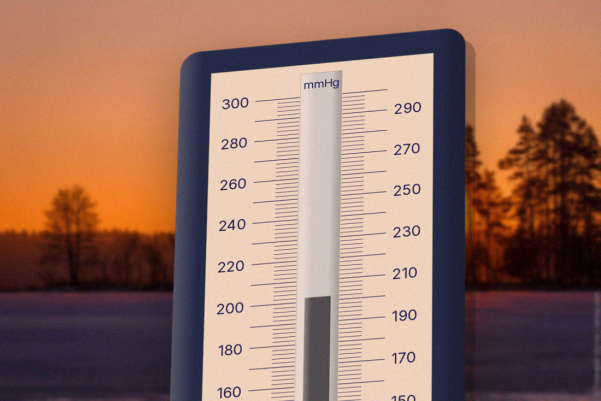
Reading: {"value": 202, "unit": "mmHg"}
